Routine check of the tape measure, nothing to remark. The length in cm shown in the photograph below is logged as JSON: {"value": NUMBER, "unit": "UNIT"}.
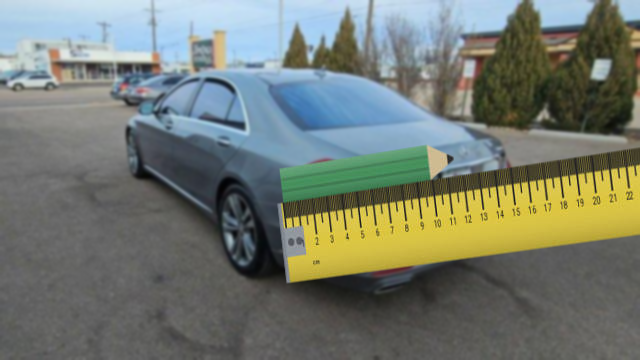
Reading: {"value": 11.5, "unit": "cm"}
